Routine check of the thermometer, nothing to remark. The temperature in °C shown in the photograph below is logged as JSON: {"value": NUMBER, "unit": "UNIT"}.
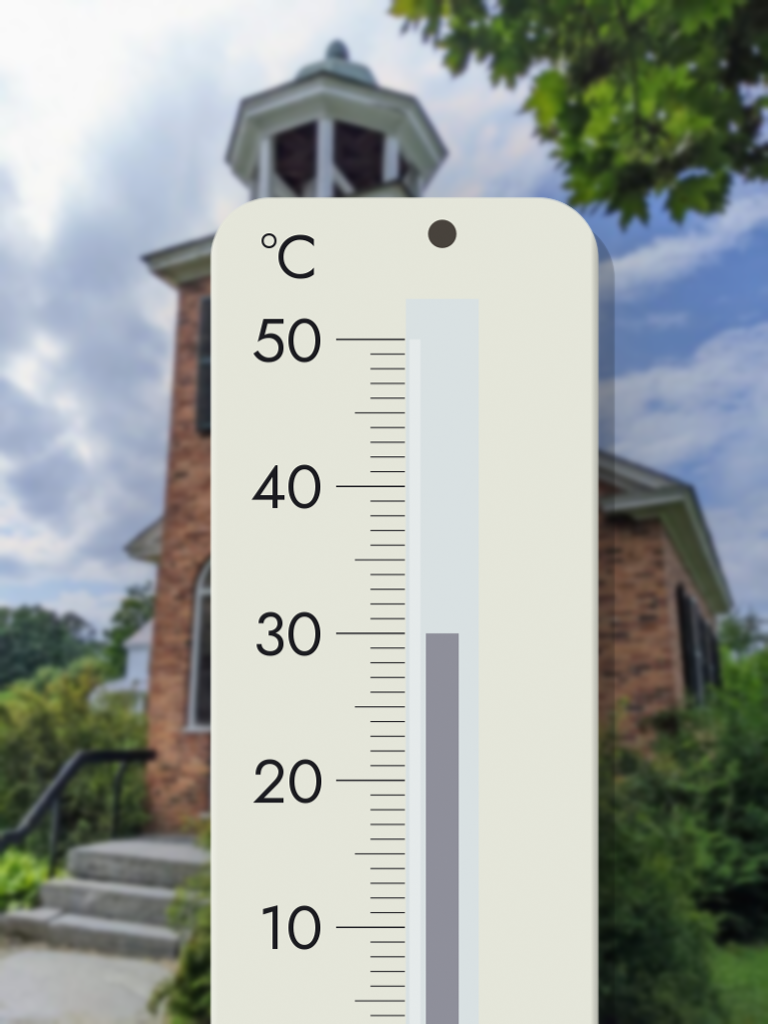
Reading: {"value": 30, "unit": "°C"}
